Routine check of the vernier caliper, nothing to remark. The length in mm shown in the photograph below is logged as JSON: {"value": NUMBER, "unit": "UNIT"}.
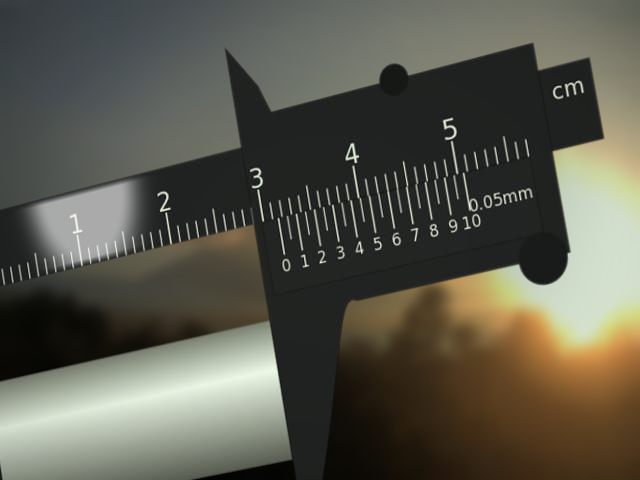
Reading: {"value": 31.6, "unit": "mm"}
